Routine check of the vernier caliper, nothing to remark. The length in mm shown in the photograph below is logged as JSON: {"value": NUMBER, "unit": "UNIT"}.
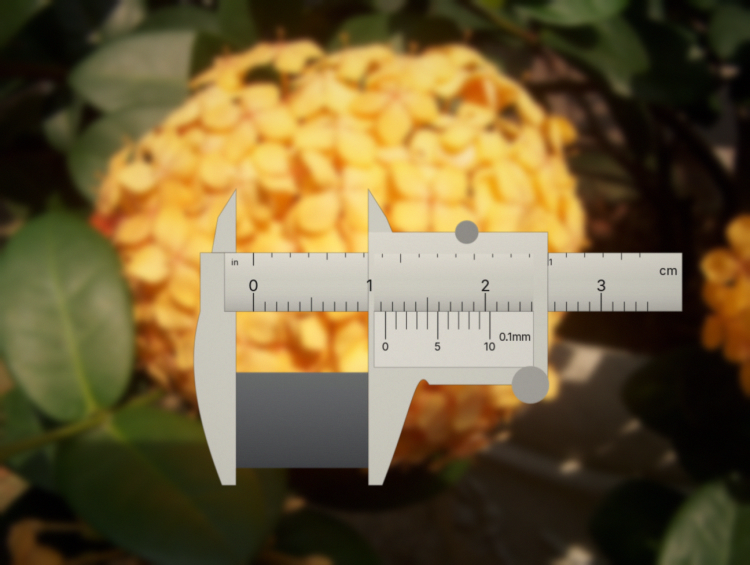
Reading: {"value": 11.4, "unit": "mm"}
